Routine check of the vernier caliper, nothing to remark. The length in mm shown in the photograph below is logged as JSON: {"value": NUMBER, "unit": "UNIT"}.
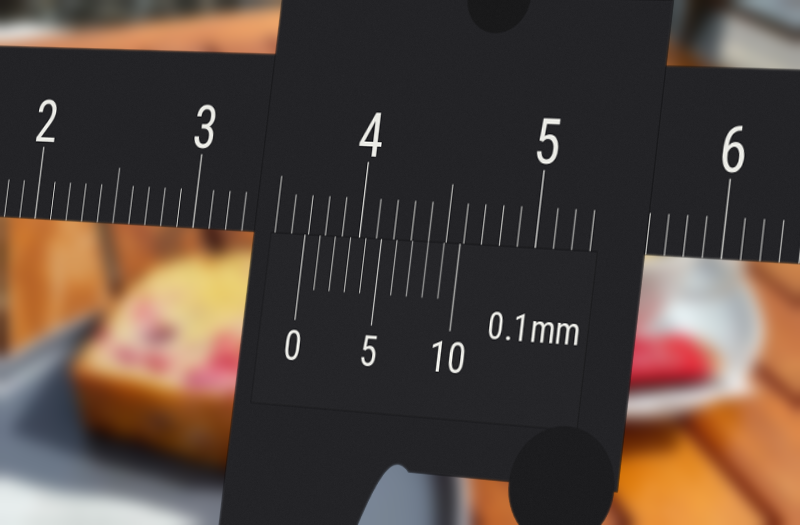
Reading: {"value": 36.8, "unit": "mm"}
